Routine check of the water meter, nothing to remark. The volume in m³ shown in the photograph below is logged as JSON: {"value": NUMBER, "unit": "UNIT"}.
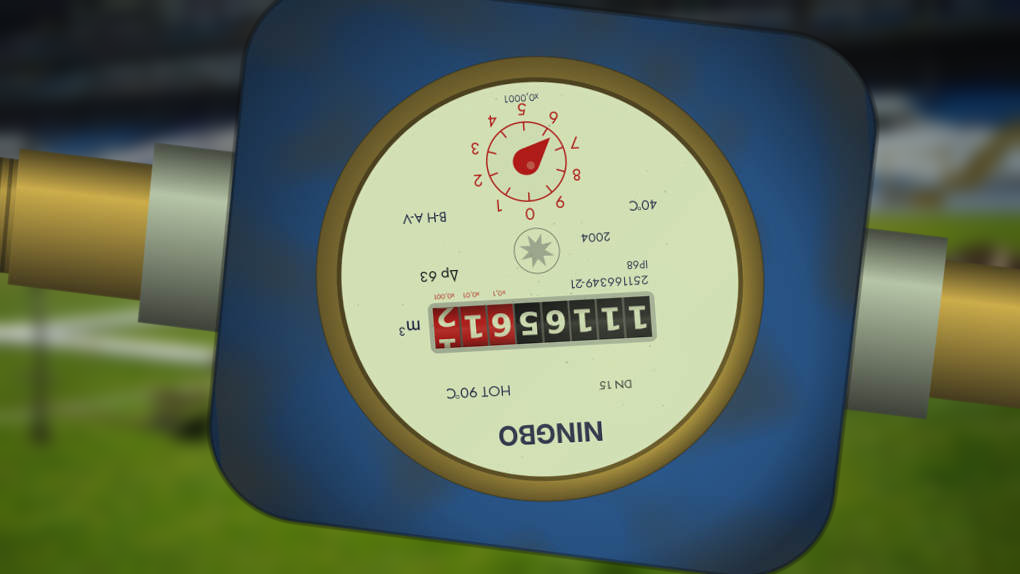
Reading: {"value": 11165.6116, "unit": "m³"}
